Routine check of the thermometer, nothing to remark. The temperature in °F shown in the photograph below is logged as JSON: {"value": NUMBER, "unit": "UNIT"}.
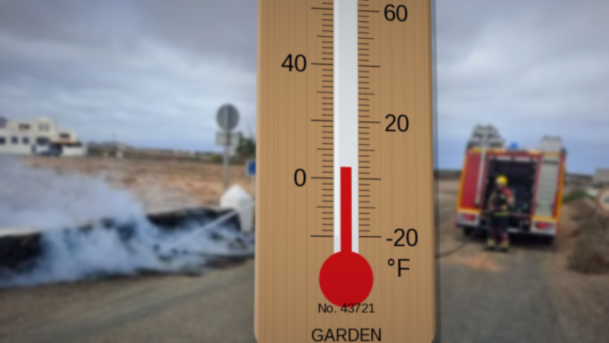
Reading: {"value": 4, "unit": "°F"}
